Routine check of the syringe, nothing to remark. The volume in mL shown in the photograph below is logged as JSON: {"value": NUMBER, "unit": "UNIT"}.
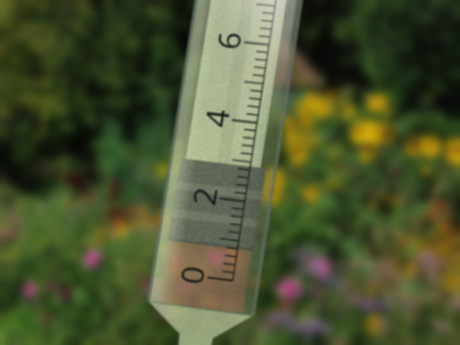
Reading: {"value": 0.8, "unit": "mL"}
